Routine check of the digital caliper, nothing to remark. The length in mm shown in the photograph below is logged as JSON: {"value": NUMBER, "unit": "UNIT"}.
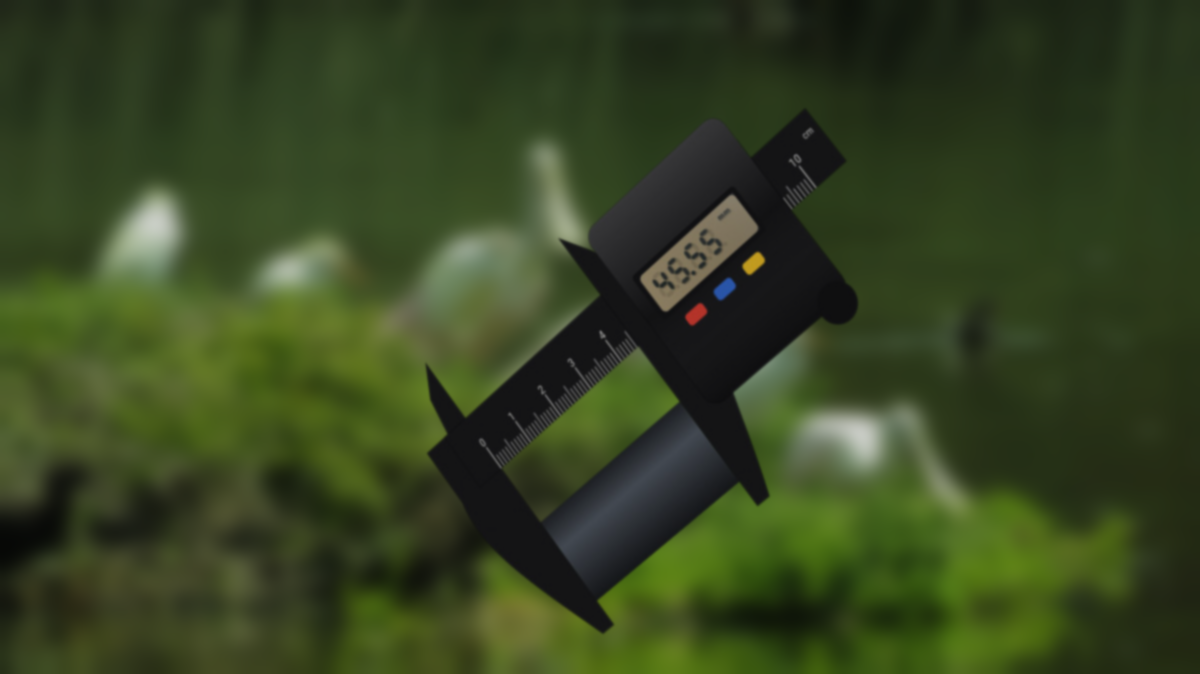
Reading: {"value": 45.55, "unit": "mm"}
